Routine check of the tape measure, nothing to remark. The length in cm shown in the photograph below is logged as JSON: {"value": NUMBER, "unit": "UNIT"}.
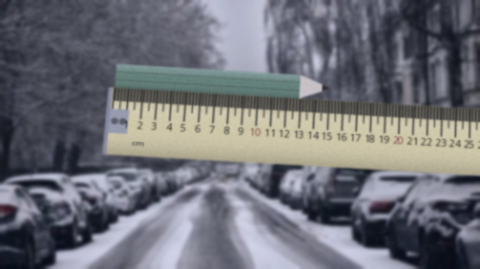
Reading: {"value": 15, "unit": "cm"}
